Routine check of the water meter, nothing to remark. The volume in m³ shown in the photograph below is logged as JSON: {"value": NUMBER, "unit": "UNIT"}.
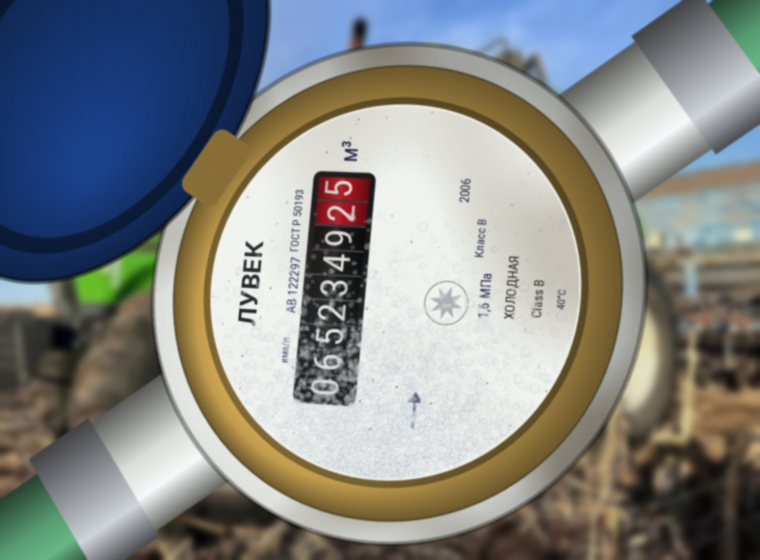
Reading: {"value": 652349.25, "unit": "m³"}
